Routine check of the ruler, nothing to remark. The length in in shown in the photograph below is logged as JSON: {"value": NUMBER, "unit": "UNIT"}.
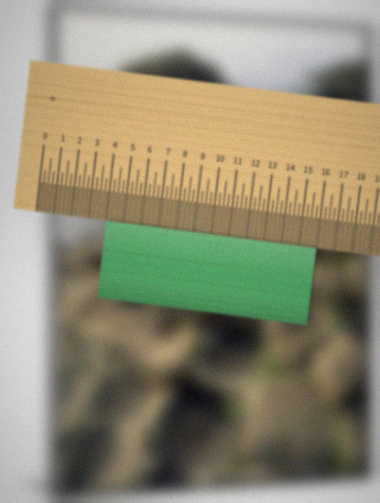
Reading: {"value": 12, "unit": "in"}
